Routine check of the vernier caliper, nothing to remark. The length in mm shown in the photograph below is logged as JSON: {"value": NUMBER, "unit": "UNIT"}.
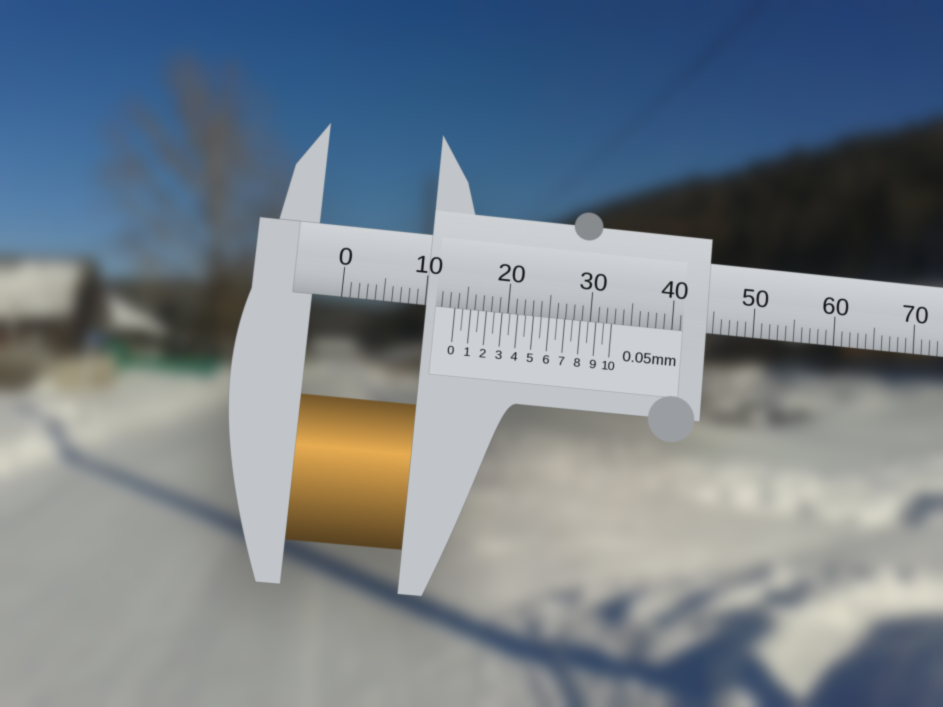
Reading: {"value": 13.6, "unit": "mm"}
